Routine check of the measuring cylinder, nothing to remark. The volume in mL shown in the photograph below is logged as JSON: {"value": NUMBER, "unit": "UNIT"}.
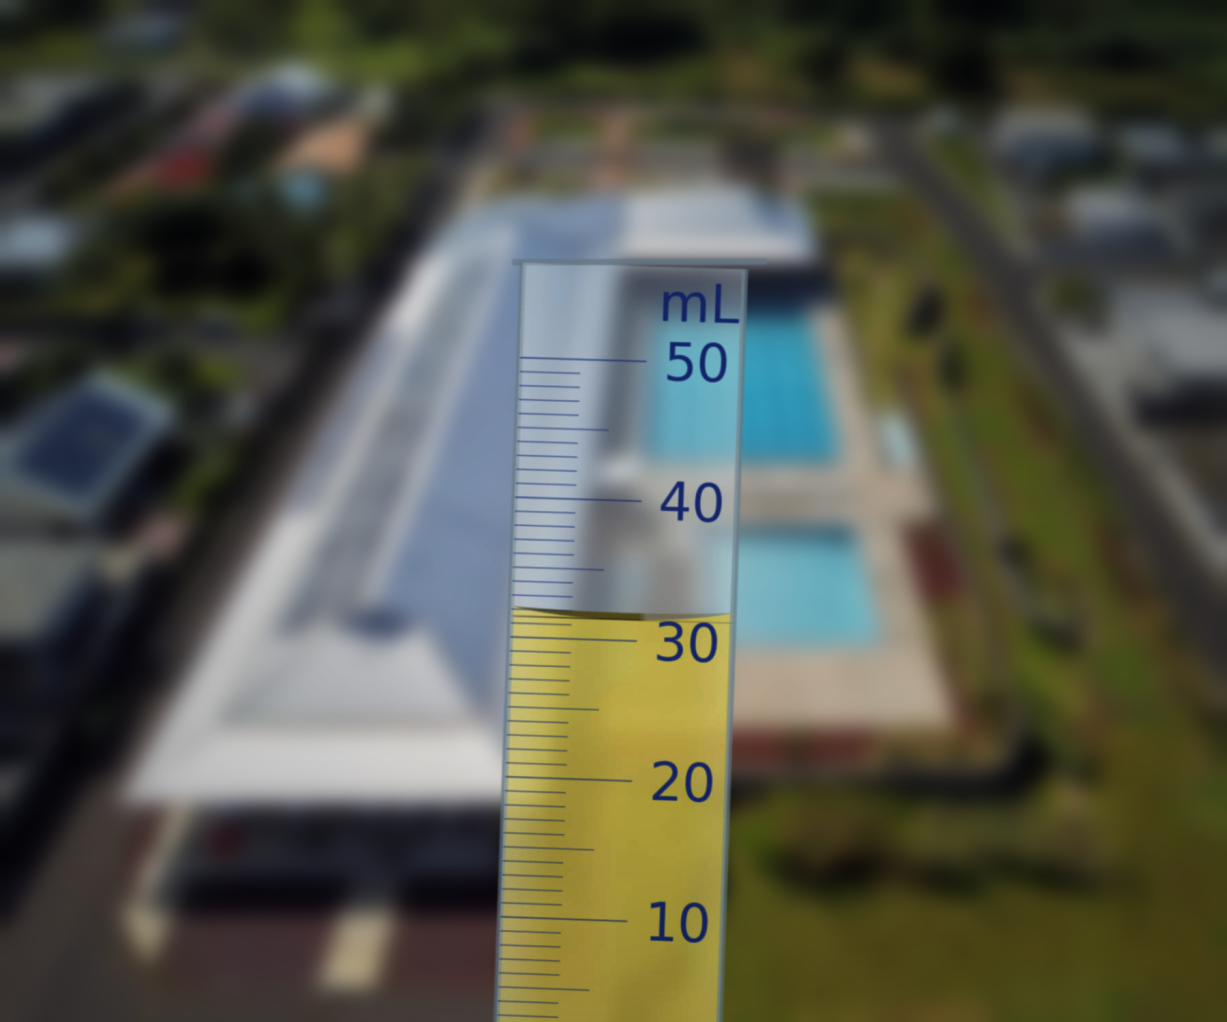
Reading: {"value": 31.5, "unit": "mL"}
